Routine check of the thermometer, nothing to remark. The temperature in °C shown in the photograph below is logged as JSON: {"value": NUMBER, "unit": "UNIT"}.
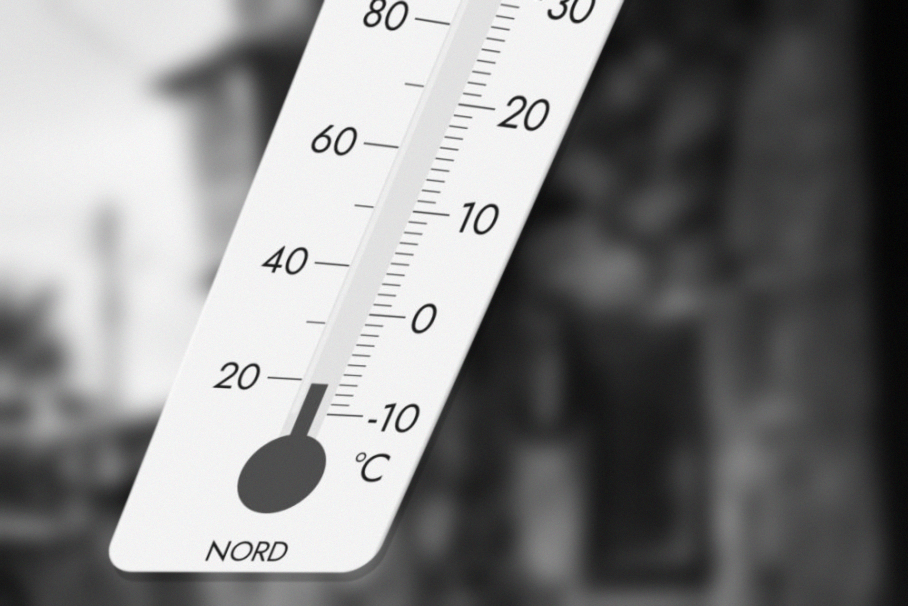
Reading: {"value": -7, "unit": "°C"}
